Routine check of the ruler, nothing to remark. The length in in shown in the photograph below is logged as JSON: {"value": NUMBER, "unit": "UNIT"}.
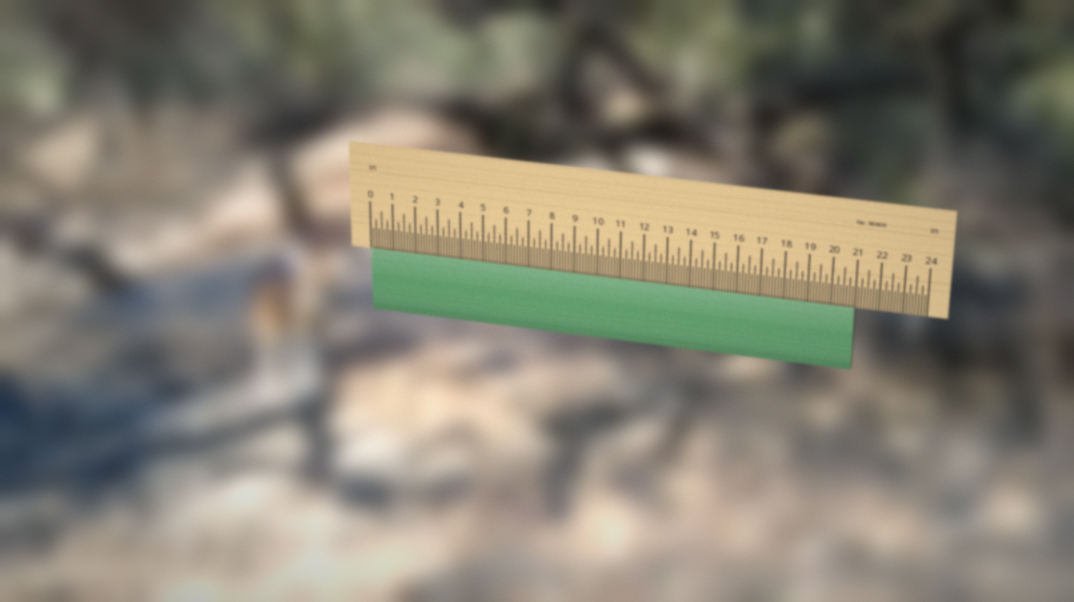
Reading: {"value": 21, "unit": "in"}
